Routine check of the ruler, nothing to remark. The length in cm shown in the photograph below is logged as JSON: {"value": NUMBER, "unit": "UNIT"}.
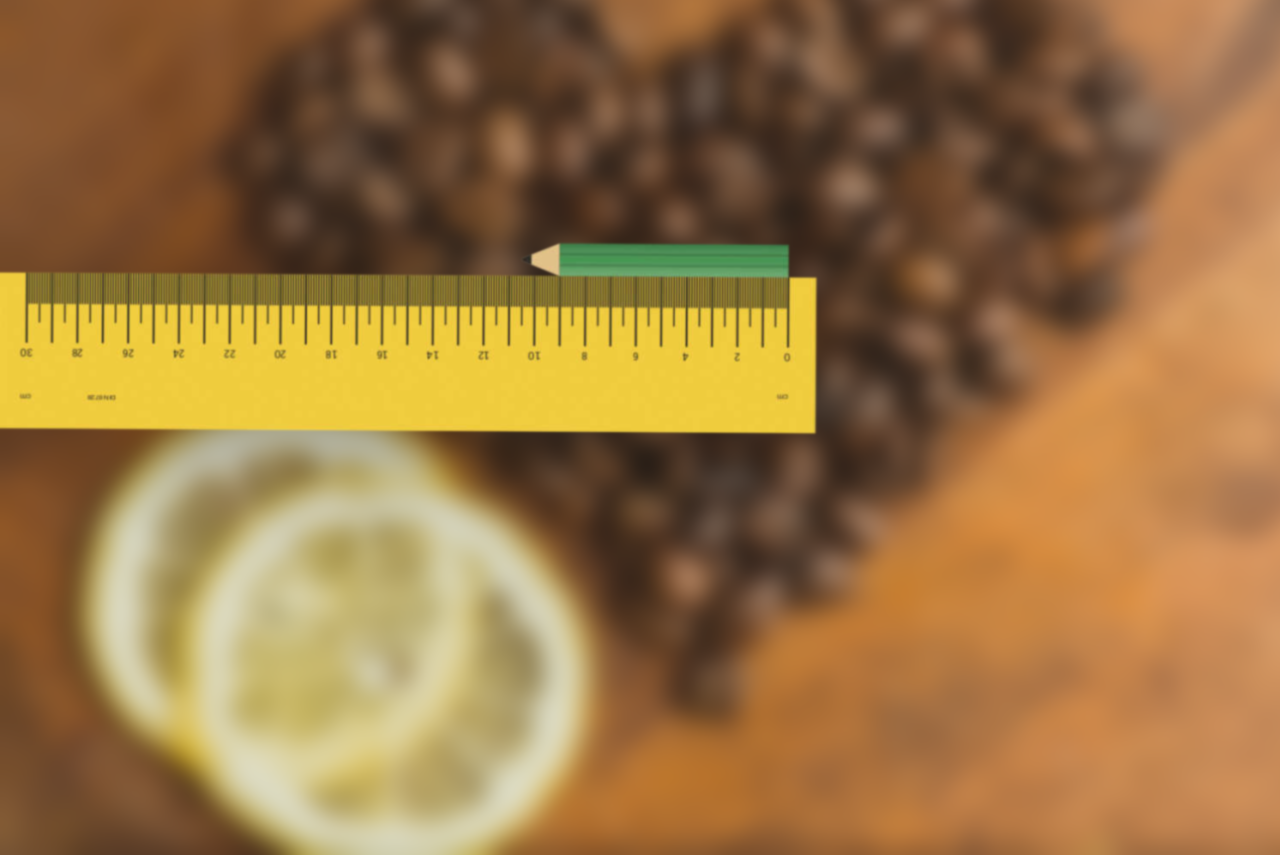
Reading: {"value": 10.5, "unit": "cm"}
